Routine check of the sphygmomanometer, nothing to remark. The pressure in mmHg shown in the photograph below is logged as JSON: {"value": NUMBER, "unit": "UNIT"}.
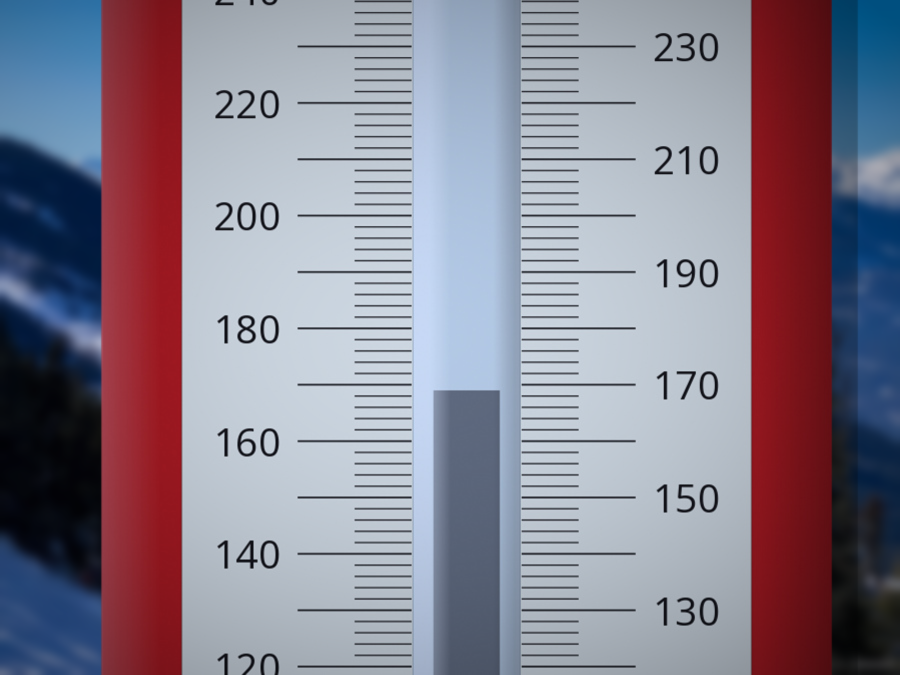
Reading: {"value": 169, "unit": "mmHg"}
